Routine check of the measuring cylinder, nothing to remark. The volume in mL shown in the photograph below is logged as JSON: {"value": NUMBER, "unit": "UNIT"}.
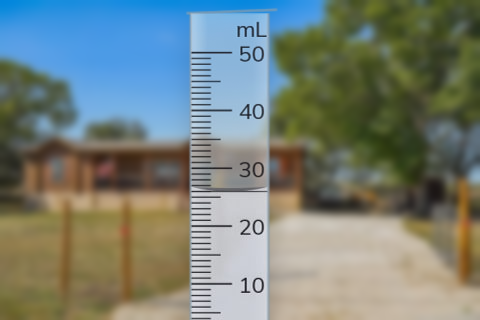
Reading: {"value": 26, "unit": "mL"}
